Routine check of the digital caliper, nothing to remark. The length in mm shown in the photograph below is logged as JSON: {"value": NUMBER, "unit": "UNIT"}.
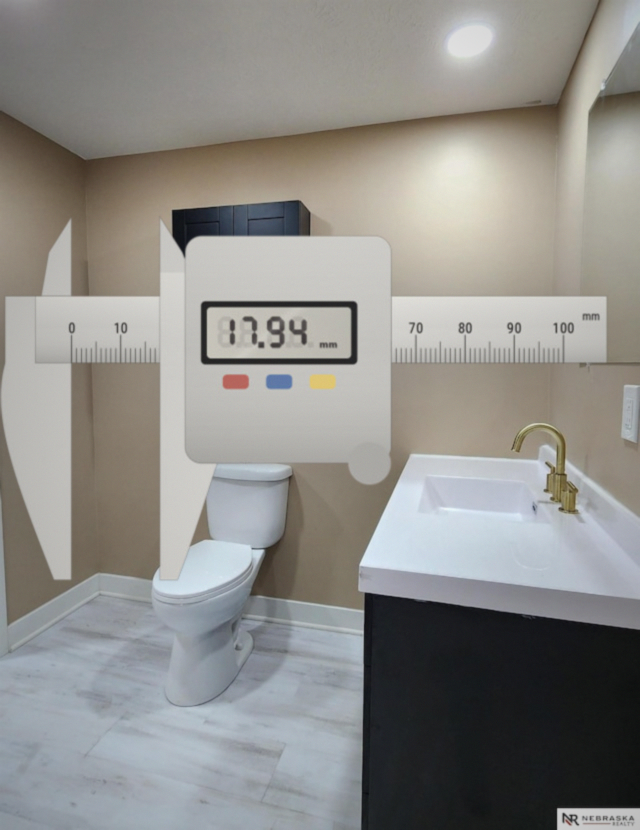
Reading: {"value": 17.94, "unit": "mm"}
